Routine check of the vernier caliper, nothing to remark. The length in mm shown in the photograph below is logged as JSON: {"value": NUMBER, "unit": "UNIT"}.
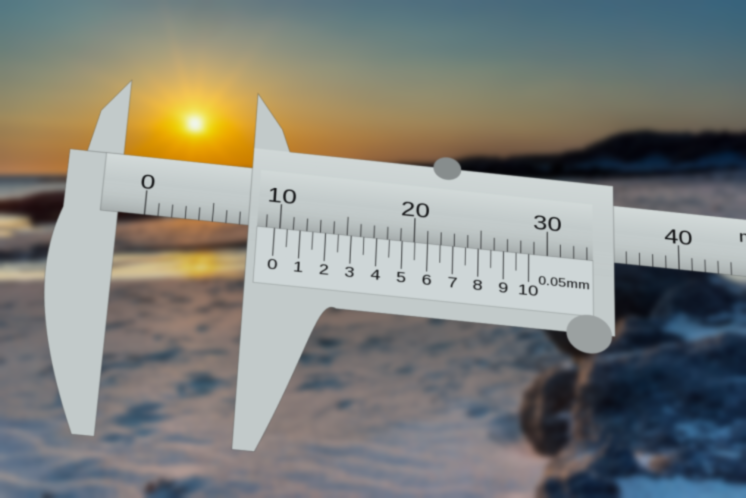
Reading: {"value": 9.6, "unit": "mm"}
